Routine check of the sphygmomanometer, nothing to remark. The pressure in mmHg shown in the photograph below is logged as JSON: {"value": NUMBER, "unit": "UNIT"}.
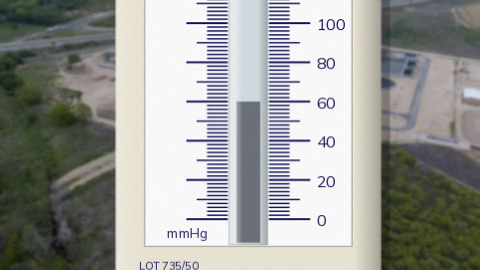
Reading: {"value": 60, "unit": "mmHg"}
